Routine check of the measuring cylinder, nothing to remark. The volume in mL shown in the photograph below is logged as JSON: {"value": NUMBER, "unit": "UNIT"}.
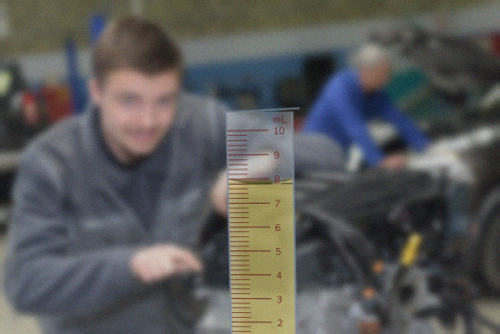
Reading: {"value": 7.8, "unit": "mL"}
